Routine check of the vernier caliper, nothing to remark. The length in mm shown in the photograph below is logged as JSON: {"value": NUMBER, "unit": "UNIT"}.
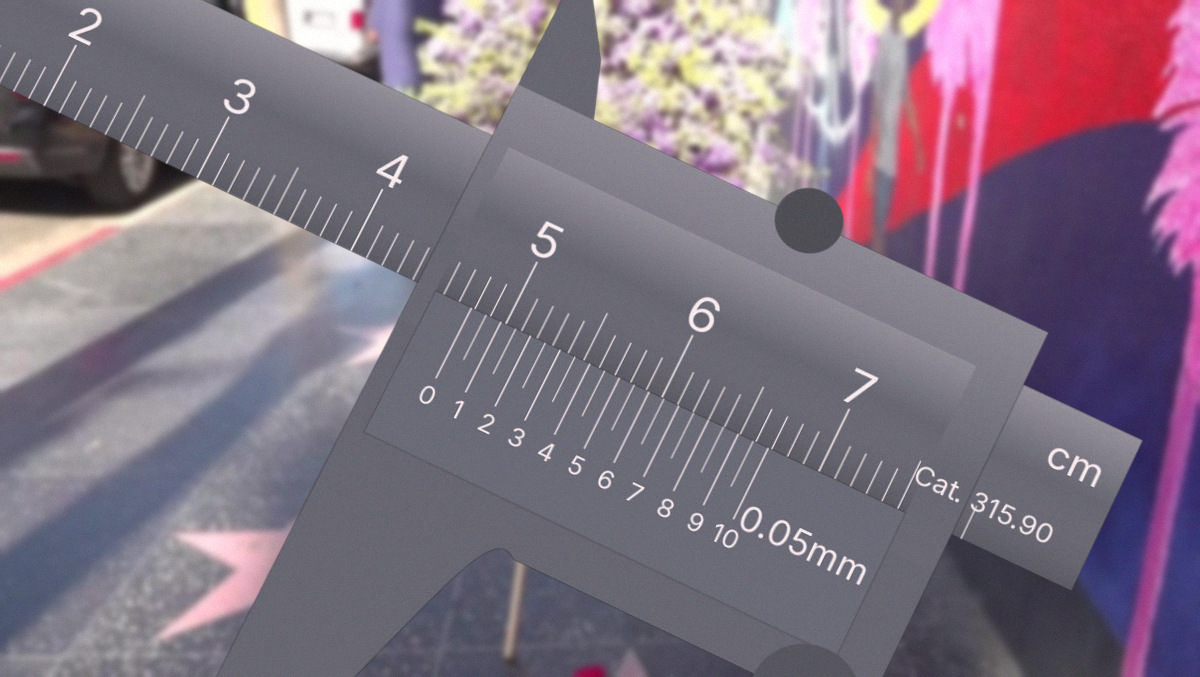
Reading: {"value": 47.8, "unit": "mm"}
